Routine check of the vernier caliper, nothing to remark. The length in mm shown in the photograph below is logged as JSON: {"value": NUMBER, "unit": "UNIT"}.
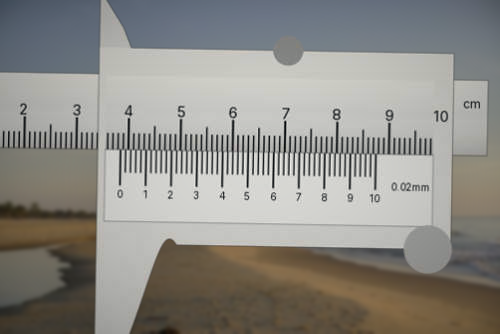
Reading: {"value": 38.5, "unit": "mm"}
